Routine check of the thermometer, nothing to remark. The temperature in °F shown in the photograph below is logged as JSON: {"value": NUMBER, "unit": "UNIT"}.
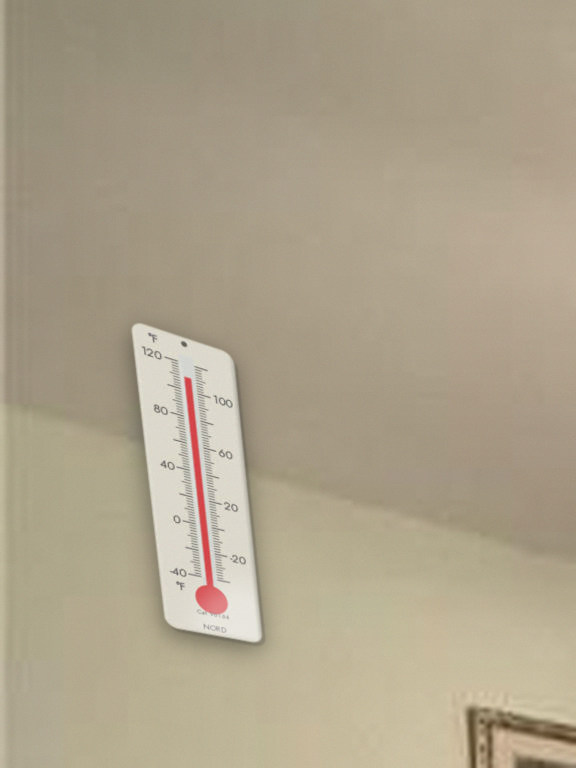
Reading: {"value": 110, "unit": "°F"}
